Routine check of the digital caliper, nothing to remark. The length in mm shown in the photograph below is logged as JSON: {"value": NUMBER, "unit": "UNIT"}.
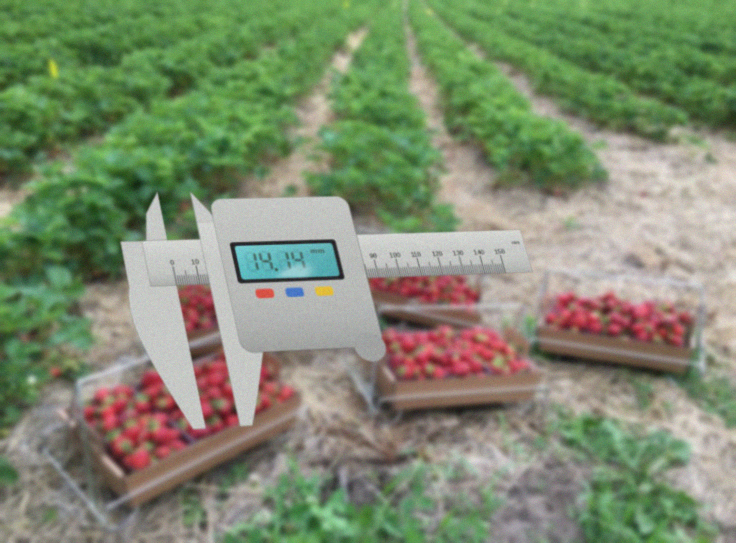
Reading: {"value": 14.14, "unit": "mm"}
